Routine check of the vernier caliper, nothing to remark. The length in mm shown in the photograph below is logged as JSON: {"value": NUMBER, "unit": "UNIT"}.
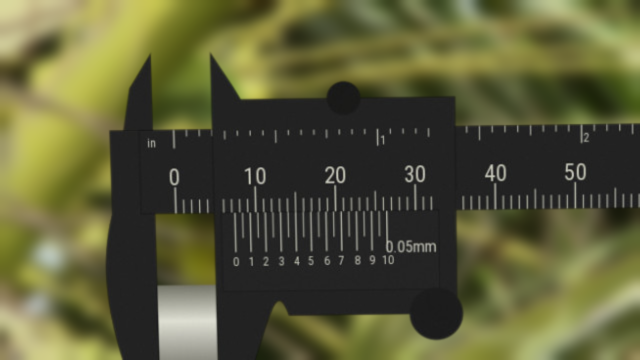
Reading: {"value": 7.4, "unit": "mm"}
